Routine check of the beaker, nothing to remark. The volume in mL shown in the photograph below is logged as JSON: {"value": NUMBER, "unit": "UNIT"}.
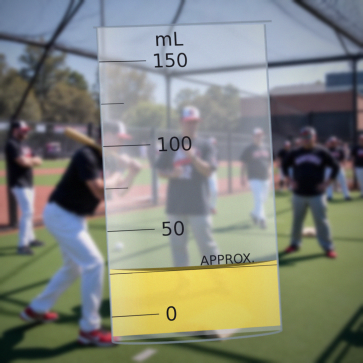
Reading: {"value": 25, "unit": "mL"}
